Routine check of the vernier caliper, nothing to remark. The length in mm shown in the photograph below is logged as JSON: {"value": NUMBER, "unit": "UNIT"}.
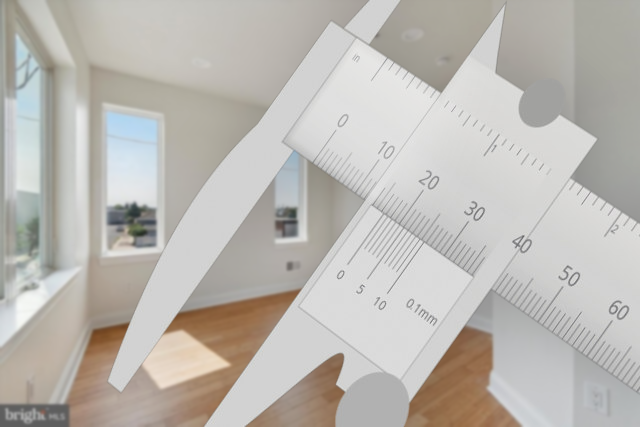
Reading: {"value": 16.6, "unit": "mm"}
